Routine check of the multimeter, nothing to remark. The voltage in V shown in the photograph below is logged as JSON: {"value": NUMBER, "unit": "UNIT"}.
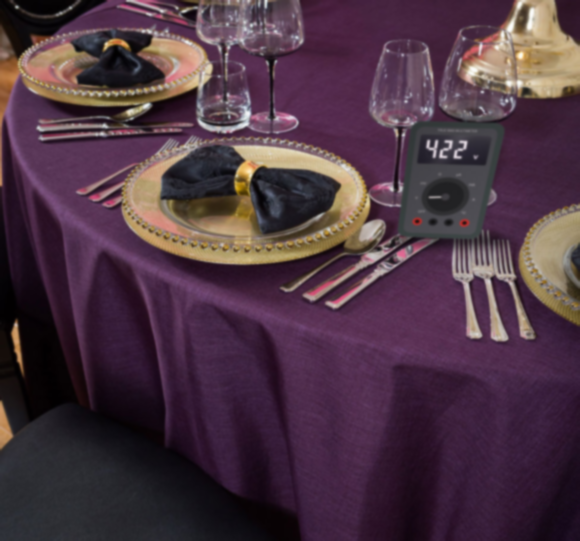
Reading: {"value": 422, "unit": "V"}
